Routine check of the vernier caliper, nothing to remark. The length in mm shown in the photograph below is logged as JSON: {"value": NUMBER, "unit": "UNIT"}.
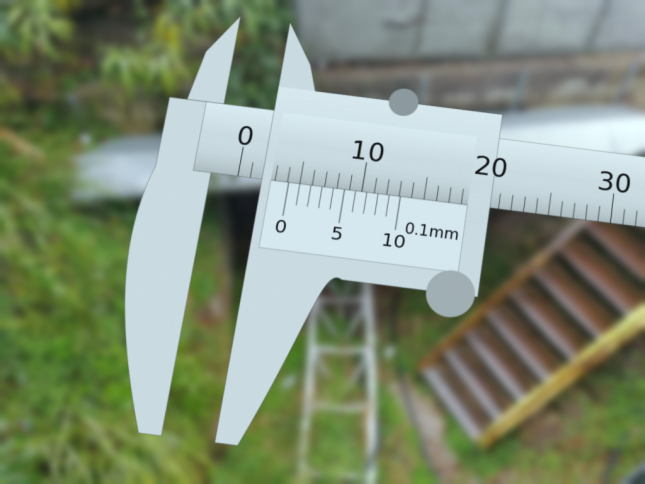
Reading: {"value": 4.1, "unit": "mm"}
